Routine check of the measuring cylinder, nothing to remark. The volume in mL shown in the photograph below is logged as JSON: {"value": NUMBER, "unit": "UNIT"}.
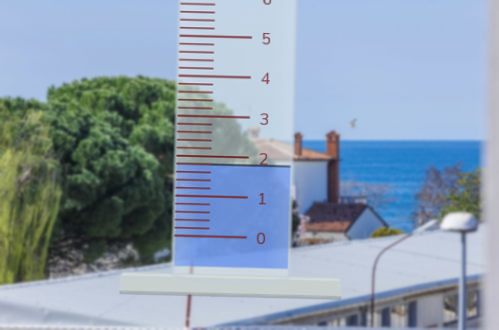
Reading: {"value": 1.8, "unit": "mL"}
